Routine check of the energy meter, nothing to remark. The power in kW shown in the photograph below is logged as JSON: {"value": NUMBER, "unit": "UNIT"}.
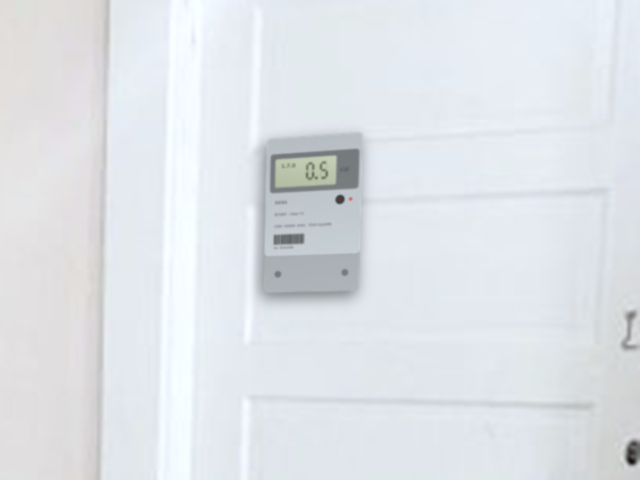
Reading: {"value": 0.5, "unit": "kW"}
